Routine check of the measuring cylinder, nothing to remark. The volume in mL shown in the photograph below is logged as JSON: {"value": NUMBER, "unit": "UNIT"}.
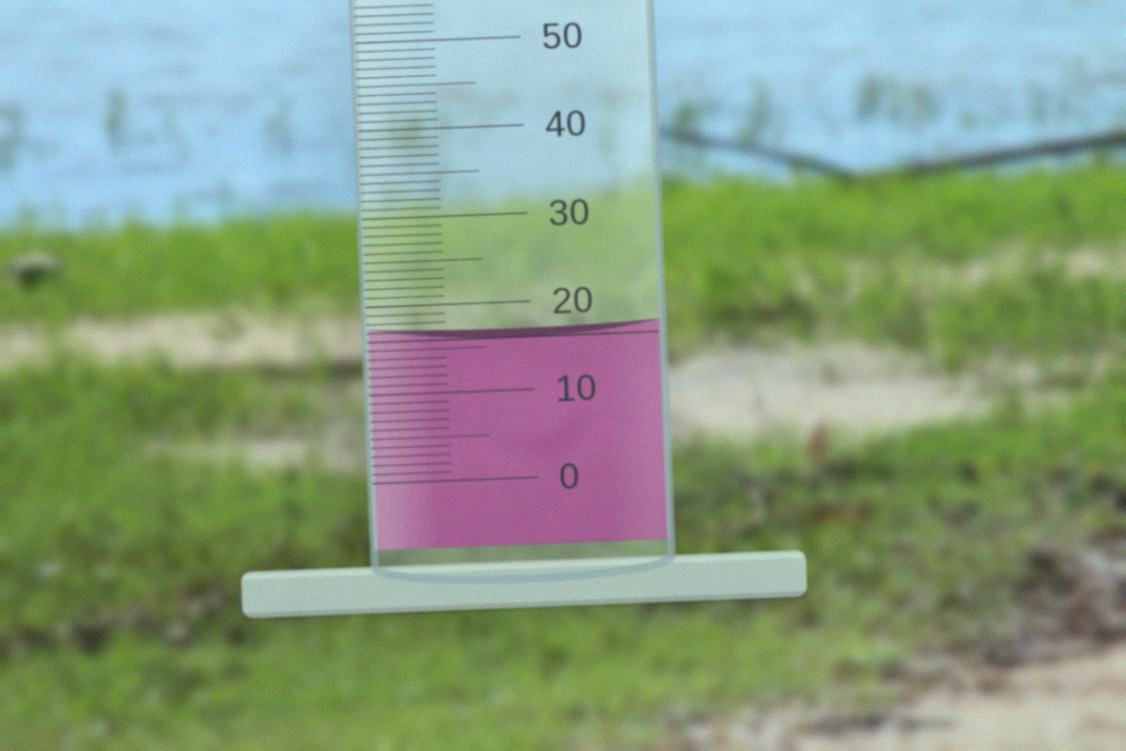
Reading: {"value": 16, "unit": "mL"}
